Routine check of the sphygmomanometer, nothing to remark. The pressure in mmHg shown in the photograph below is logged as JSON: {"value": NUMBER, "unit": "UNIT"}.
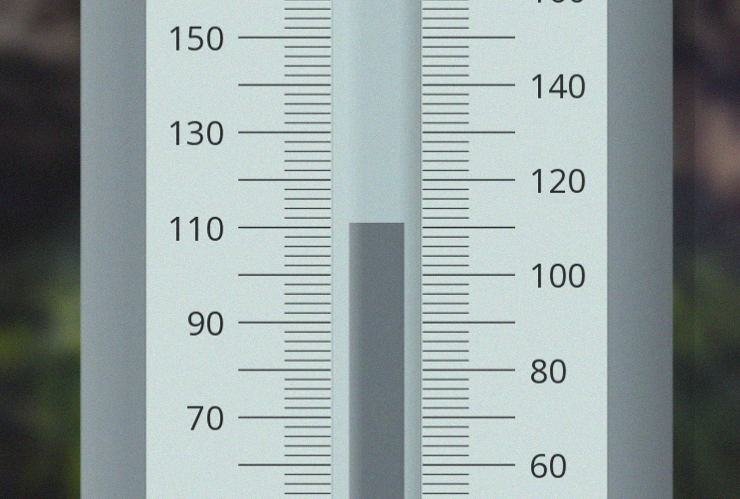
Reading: {"value": 111, "unit": "mmHg"}
